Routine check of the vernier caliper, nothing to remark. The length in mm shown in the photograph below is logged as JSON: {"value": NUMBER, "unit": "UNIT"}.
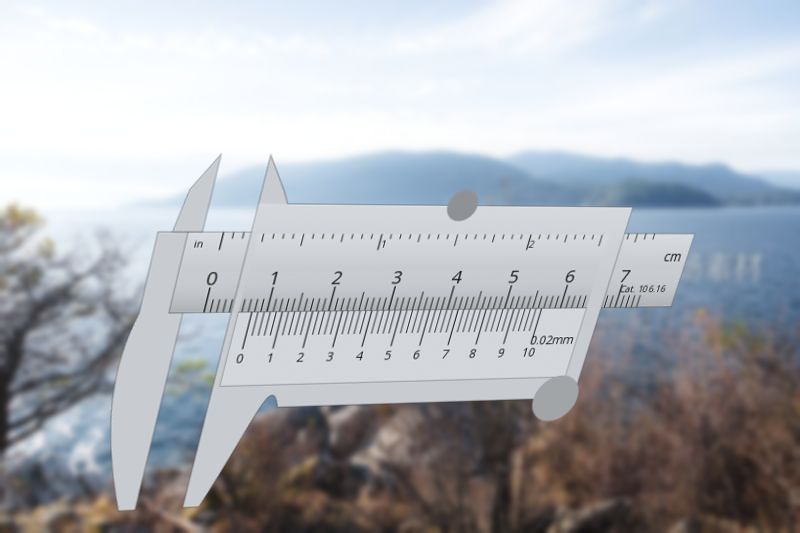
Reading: {"value": 7.6, "unit": "mm"}
